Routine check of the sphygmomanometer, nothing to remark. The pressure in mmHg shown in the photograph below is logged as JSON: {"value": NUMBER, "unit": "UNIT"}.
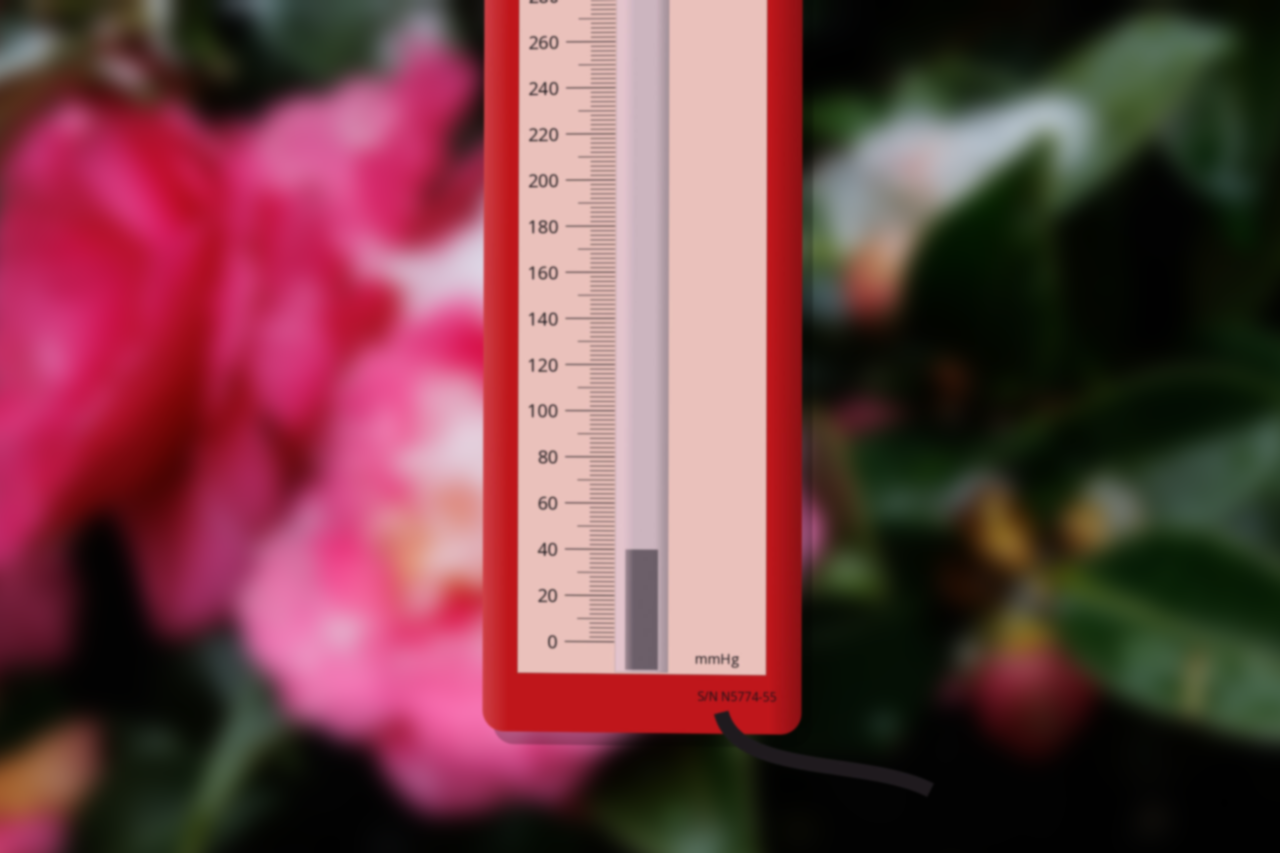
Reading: {"value": 40, "unit": "mmHg"}
